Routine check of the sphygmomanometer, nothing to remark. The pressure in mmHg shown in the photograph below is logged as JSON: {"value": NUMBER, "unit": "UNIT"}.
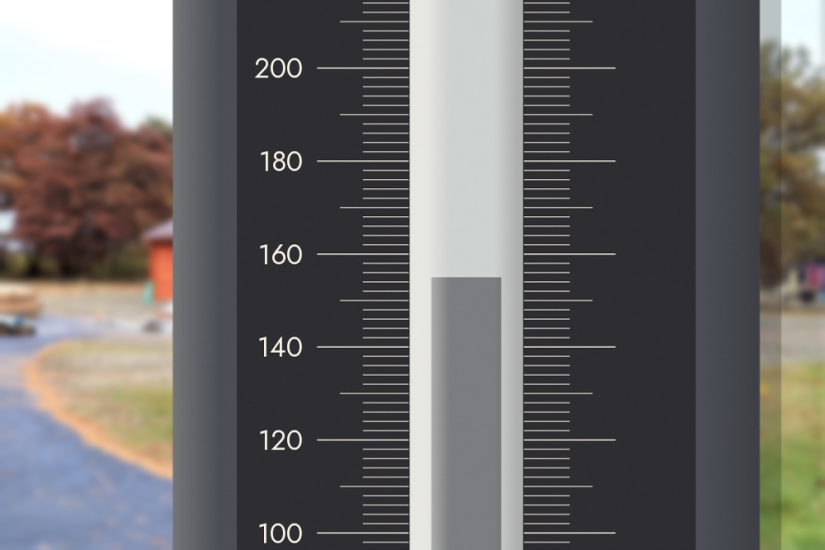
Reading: {"value": 155, "unit": "mmHg"}
